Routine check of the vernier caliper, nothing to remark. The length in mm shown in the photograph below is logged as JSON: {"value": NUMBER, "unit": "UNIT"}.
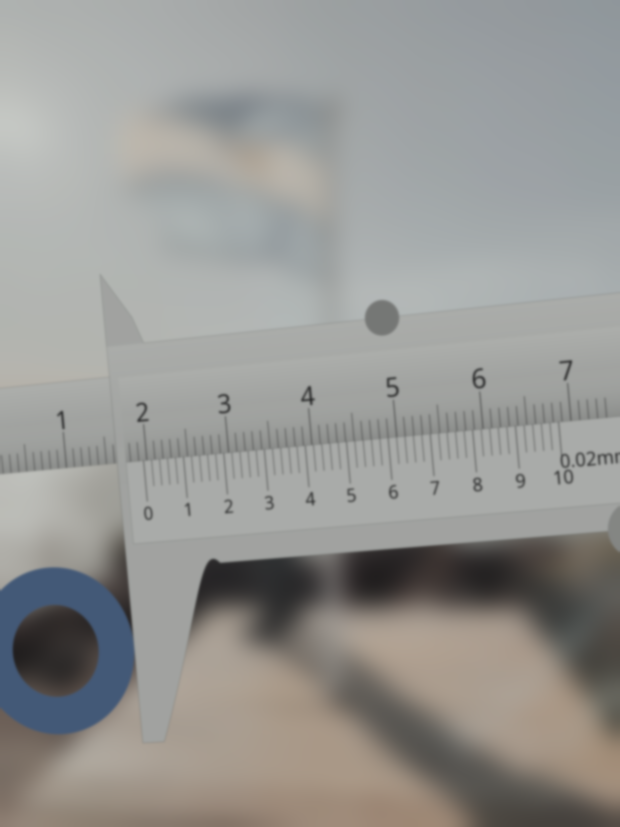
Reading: {"value": 19.6, "unit": "mm"}
